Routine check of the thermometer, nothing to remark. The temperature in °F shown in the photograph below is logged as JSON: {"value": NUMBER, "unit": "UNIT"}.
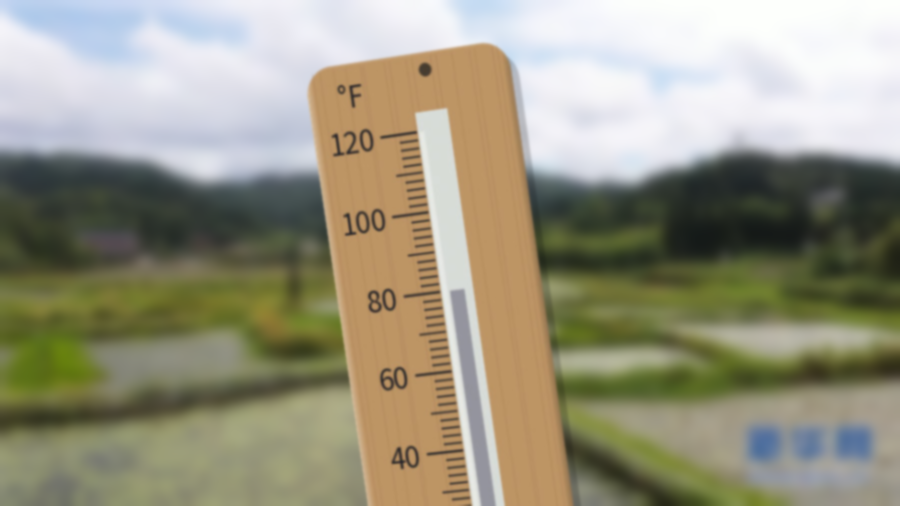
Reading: {"value": 80, "unit": "°F"}
